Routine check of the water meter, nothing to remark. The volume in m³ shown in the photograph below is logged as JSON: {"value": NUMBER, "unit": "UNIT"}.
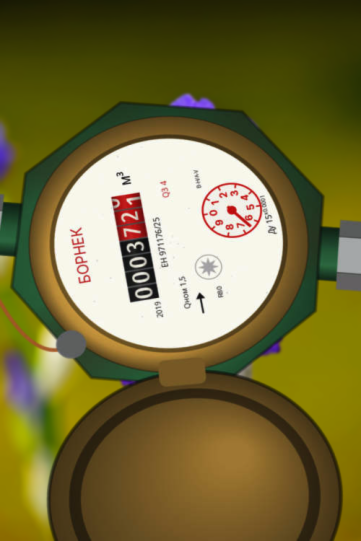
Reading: {"value": 3.7206, "unit": "m³"}
